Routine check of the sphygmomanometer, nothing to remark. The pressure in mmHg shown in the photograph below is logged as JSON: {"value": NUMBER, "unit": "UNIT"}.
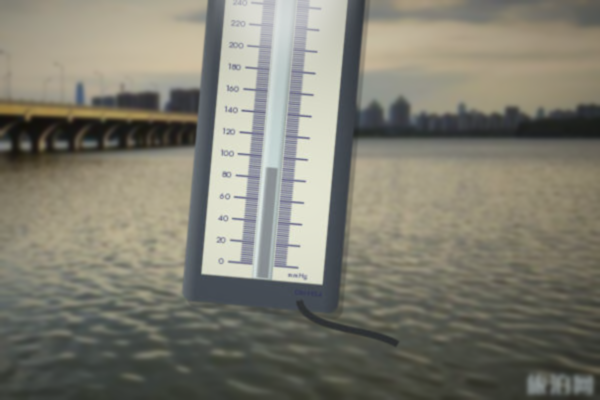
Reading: {"value": 90, "unit": "mmHg"}
